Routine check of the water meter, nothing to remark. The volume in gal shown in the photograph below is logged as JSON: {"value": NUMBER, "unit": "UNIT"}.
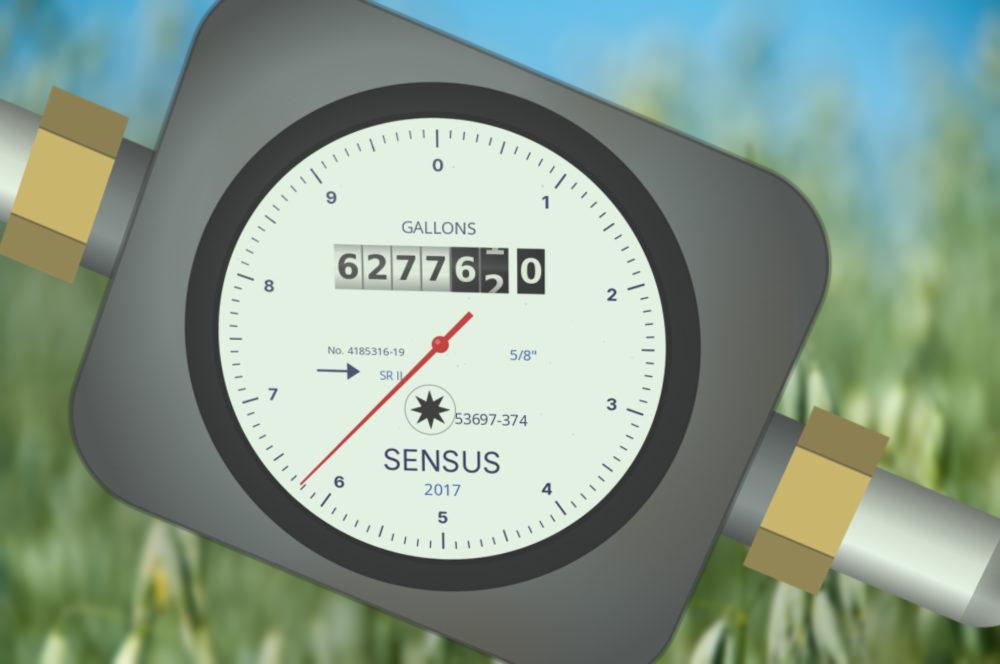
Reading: {"value": 6277616.2, "unit": "gal"}
